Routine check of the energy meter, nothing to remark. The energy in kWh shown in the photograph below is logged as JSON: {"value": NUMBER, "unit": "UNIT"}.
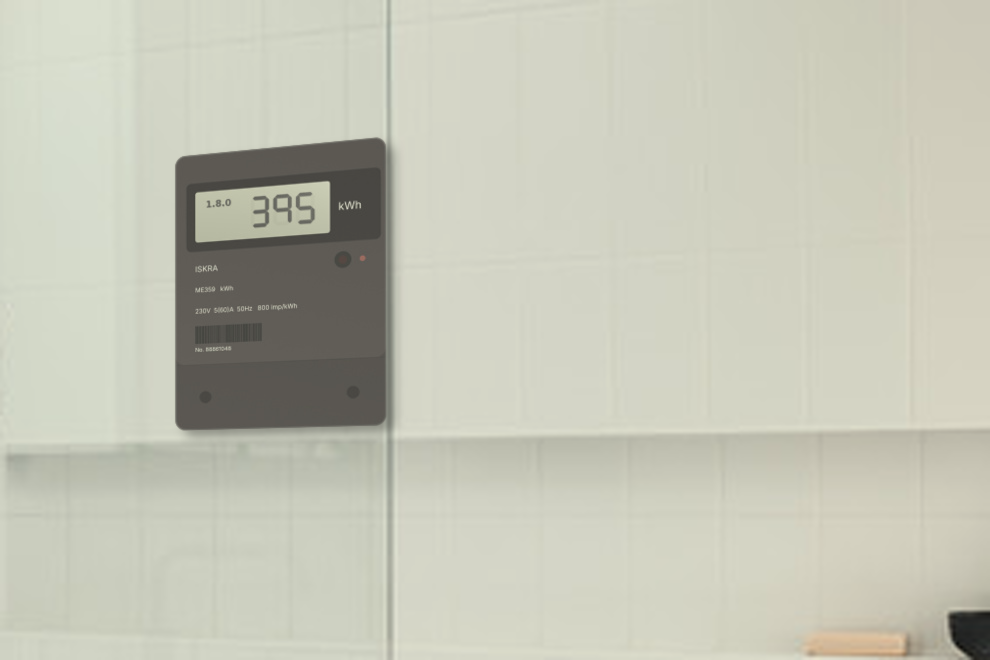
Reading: {"value": 395, "unit": "kWh"}
